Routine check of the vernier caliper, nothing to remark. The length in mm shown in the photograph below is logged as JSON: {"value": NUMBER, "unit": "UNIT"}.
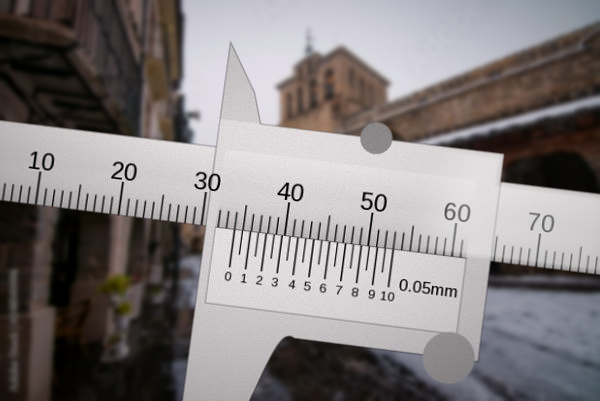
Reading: {"value": 34.0, "unit": "mm"}
